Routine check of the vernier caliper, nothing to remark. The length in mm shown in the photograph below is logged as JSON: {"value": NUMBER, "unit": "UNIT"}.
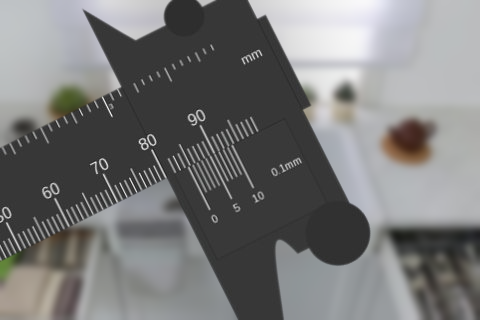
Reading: {"value": 84.6, "unit": "mm"}
